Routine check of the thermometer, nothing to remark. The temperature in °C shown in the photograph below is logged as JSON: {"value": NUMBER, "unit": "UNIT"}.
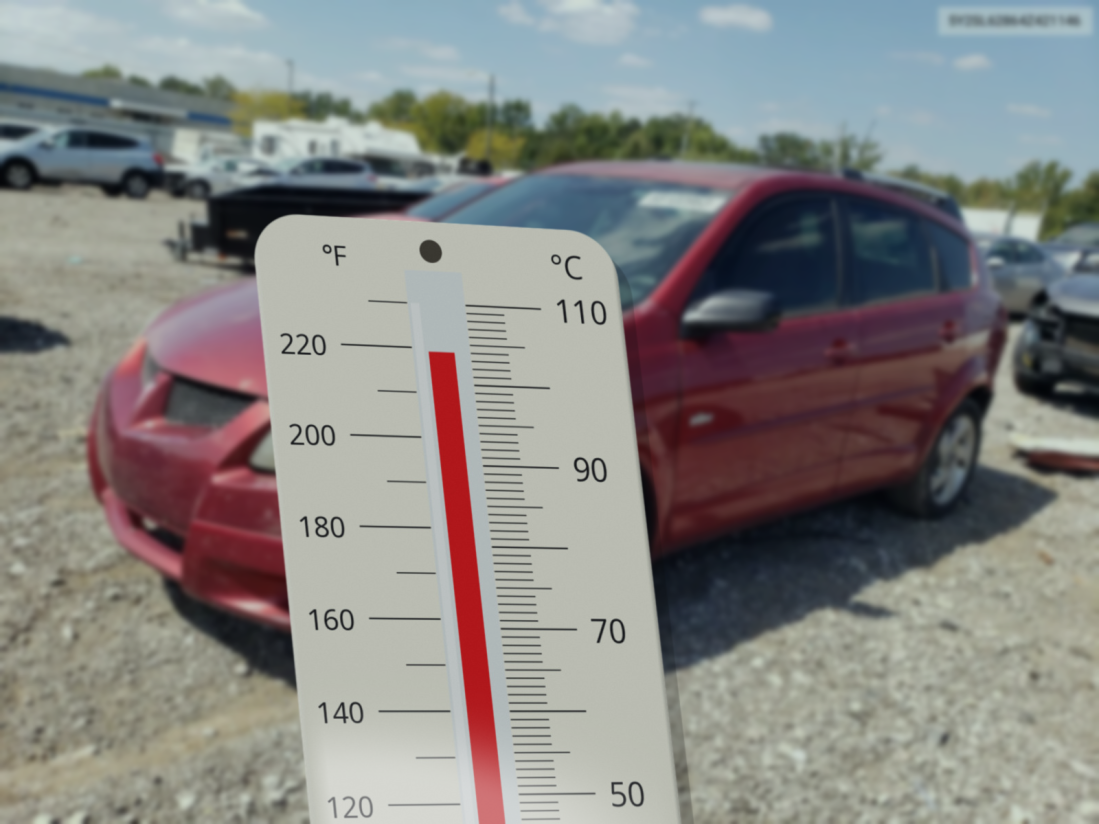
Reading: {"value": 104, "unit": "°C"}
